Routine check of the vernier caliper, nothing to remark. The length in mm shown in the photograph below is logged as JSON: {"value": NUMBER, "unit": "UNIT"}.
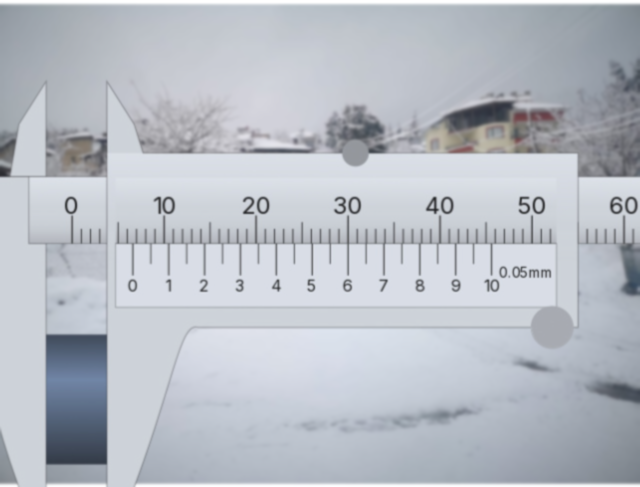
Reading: {"value": 6.6, "unit": "mm"}
